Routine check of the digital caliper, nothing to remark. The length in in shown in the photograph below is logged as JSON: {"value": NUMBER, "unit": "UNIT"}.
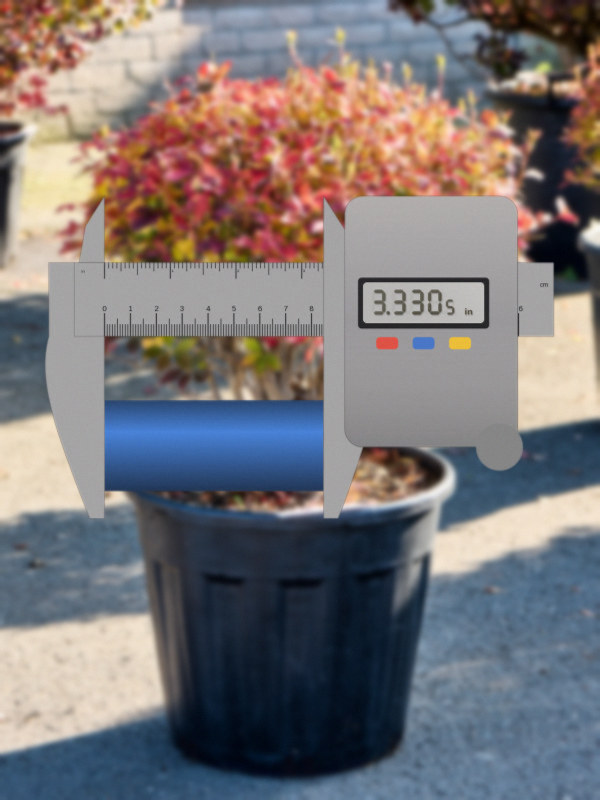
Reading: {"value": 3.3305, "unit": "in"}
